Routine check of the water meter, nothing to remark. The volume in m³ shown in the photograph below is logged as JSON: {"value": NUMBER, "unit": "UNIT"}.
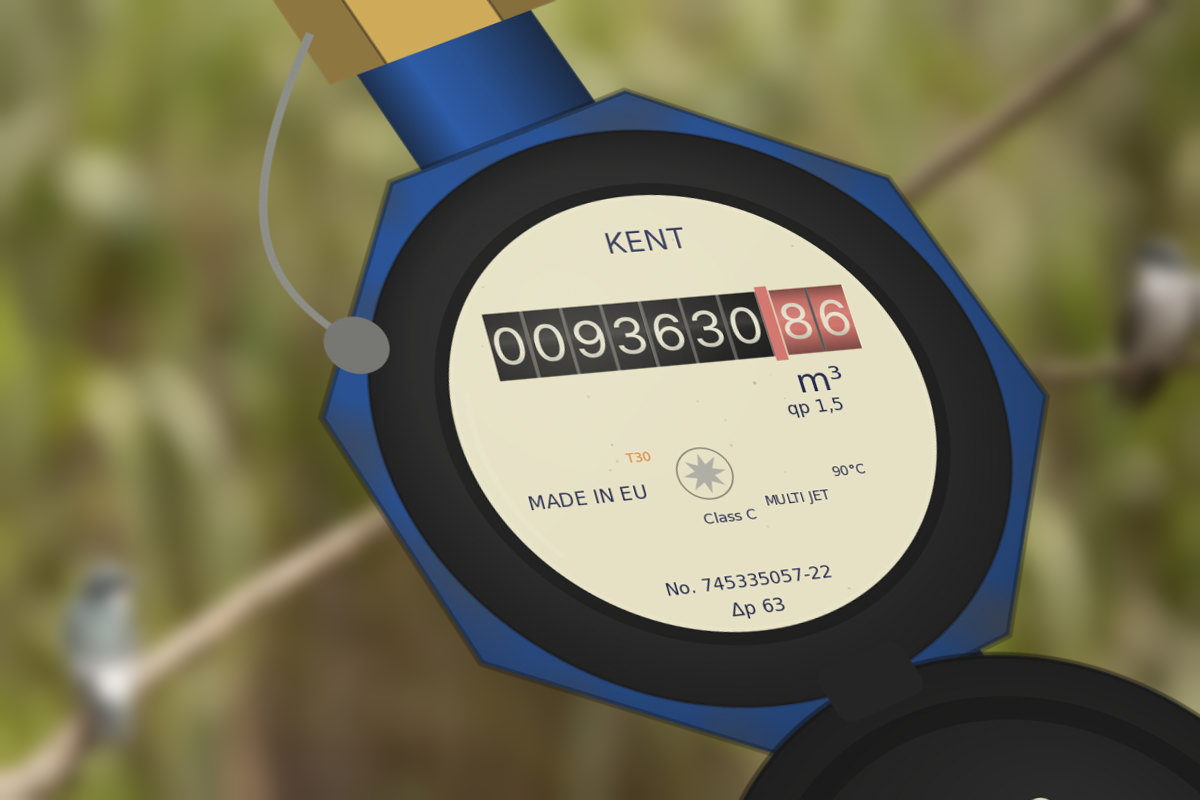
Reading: {"value": 93630.86, "unit": "m³"}
